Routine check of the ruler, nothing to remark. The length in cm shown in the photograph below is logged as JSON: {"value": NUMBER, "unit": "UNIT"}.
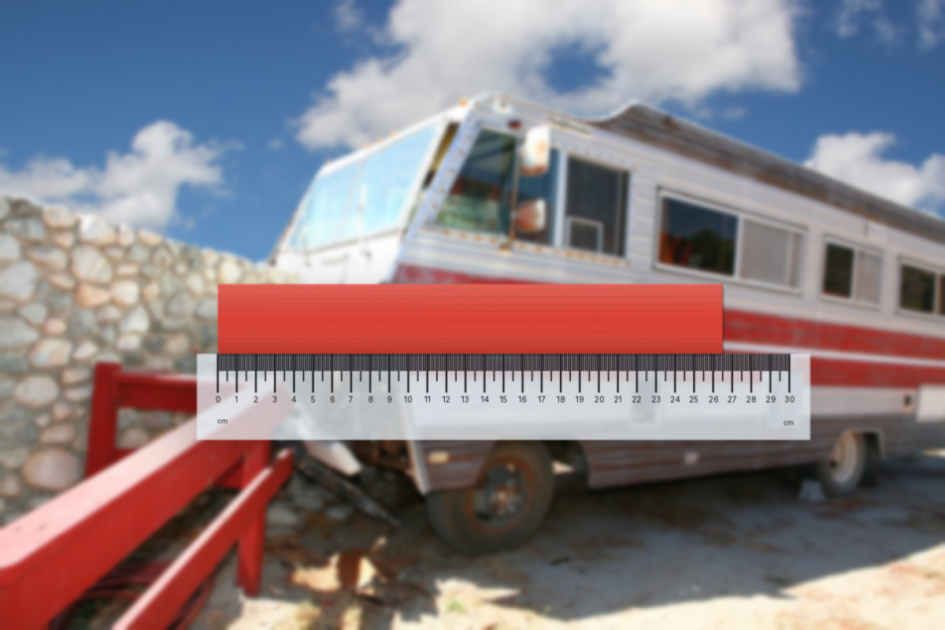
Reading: {"value": 26.5, "unit": "cm"}
